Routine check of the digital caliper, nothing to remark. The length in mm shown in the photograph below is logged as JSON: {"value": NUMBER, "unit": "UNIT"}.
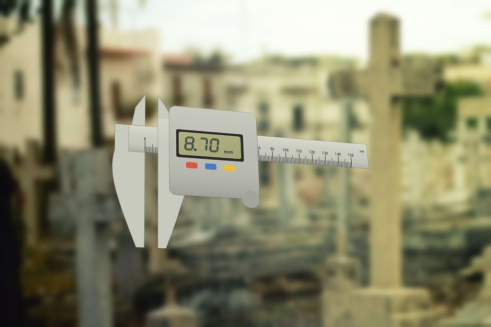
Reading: {"value": 8.70, "unit": "mm"}
